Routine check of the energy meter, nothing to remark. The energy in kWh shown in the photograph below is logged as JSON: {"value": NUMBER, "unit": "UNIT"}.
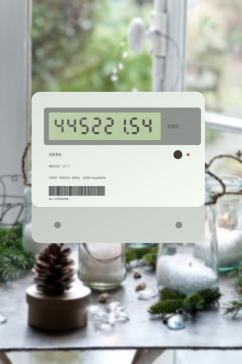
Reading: {"value": 445221.54, "unit": "kWh"}
